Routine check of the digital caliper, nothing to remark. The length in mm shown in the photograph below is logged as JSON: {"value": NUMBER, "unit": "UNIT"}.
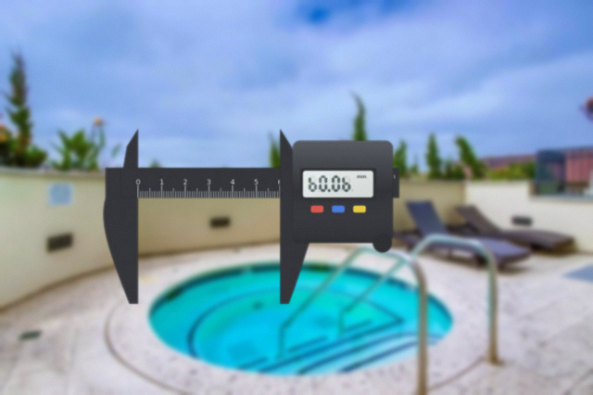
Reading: {"value": 60.06, "unit": "mm"}
